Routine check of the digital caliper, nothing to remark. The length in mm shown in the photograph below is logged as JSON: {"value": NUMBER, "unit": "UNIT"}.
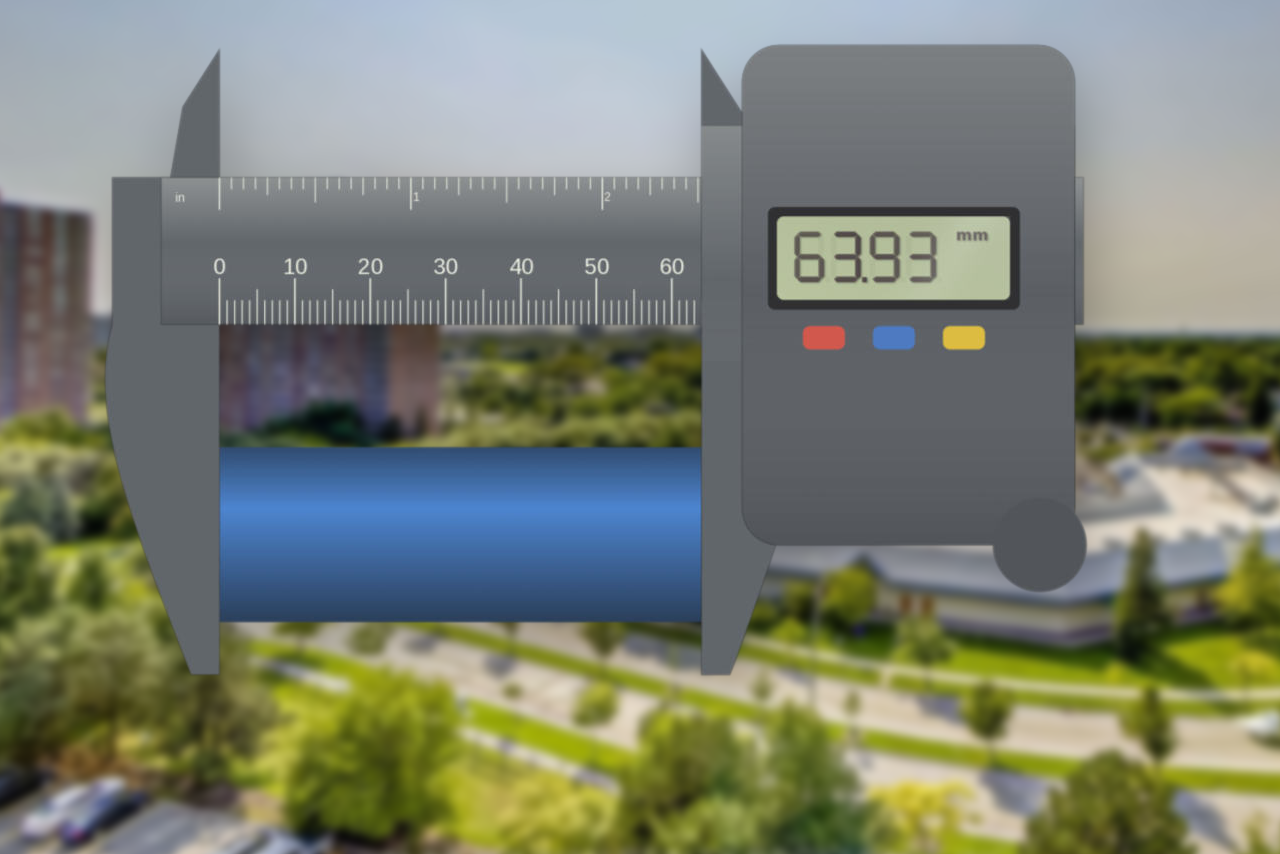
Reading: {"value": 63.93, "unit": "mm"}
